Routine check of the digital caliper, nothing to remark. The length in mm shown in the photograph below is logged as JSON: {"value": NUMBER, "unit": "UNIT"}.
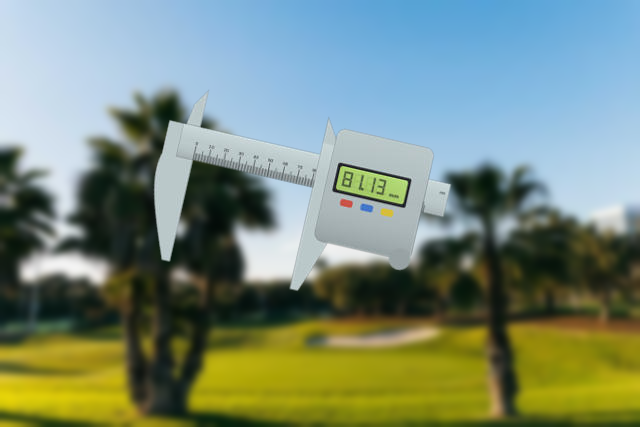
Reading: {"value": 81.13, "unit": "mm"}
